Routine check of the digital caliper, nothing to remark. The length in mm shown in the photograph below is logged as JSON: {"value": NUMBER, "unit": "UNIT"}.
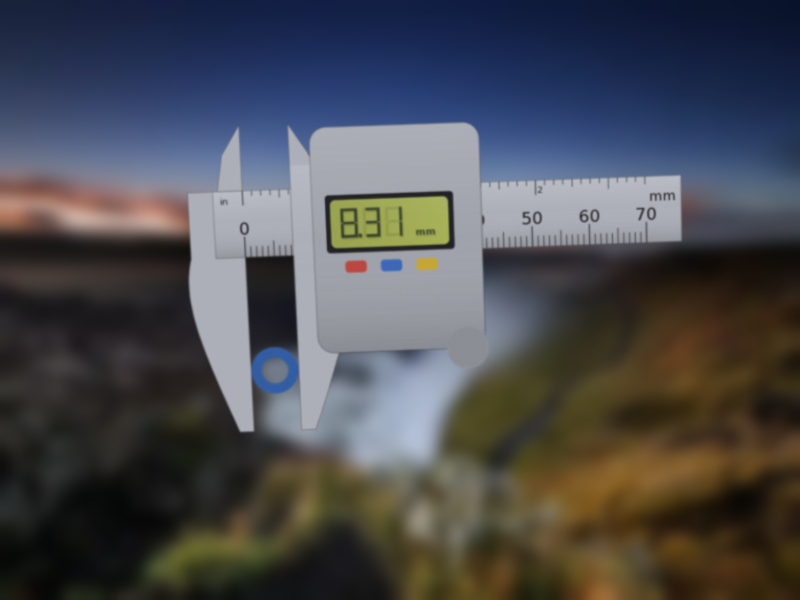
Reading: {"value": 8.31, "unit": "mm"}
